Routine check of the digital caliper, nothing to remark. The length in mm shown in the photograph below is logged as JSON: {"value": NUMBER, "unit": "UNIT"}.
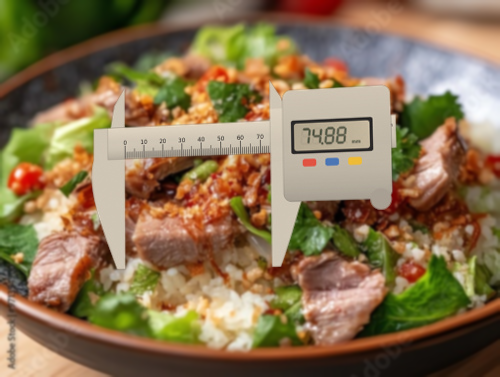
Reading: {"value": 74.88, "unit": "mm"}
